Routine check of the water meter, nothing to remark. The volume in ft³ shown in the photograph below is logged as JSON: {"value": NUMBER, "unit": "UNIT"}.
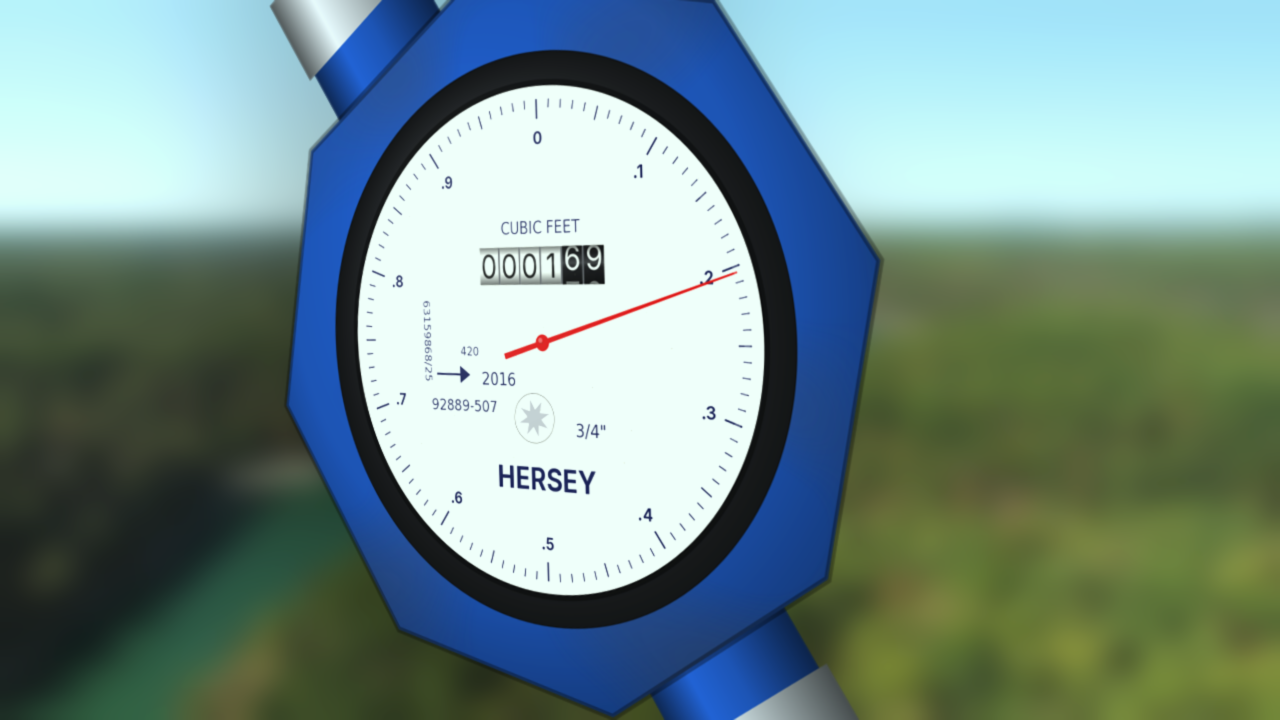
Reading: {"value": 169.20, "unit": "ft³"}
